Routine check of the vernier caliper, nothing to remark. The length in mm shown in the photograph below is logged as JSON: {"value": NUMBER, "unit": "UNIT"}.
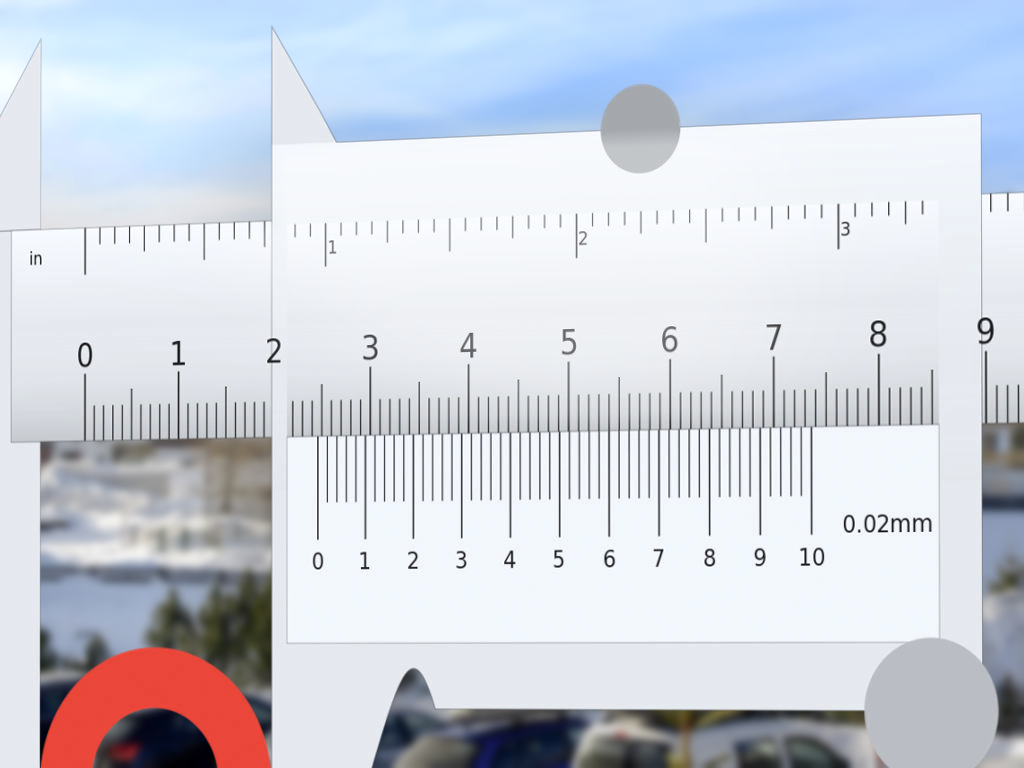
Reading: {"value": 24.6, "unit": "mm"}
